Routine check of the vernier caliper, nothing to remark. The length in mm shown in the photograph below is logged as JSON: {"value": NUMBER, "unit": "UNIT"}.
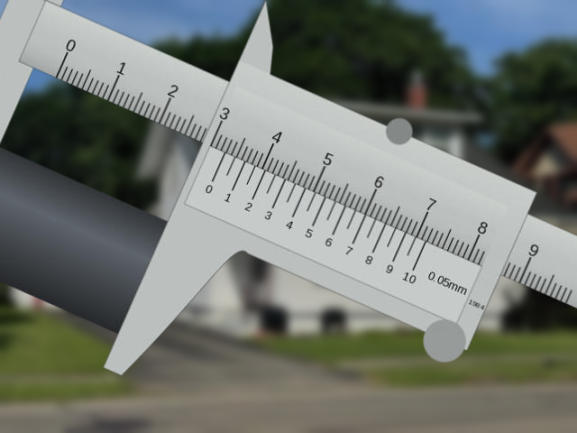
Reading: {"value": 32.8, "unit": "mm"}
